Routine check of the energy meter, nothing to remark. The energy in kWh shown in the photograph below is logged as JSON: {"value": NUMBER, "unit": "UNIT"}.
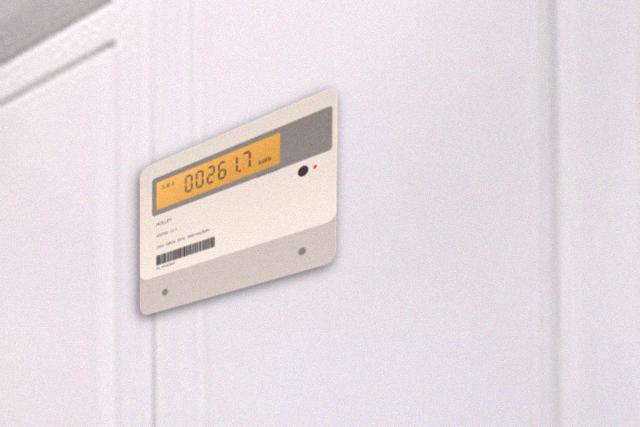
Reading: {"value": 261.7, "unit": "kWh"}
